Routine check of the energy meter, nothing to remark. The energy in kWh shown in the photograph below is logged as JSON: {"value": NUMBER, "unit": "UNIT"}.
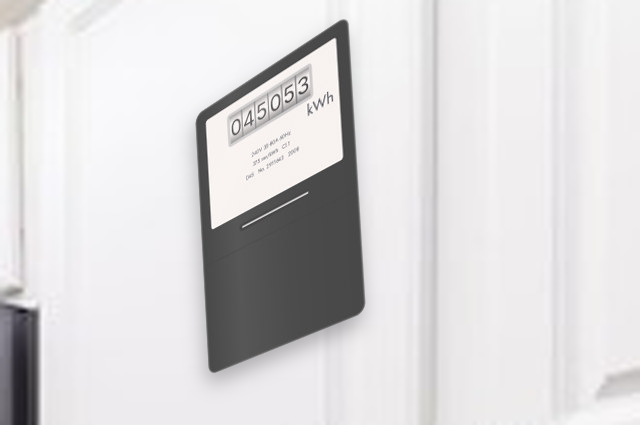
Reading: {"value": 45053, "unit": "kWh"}
